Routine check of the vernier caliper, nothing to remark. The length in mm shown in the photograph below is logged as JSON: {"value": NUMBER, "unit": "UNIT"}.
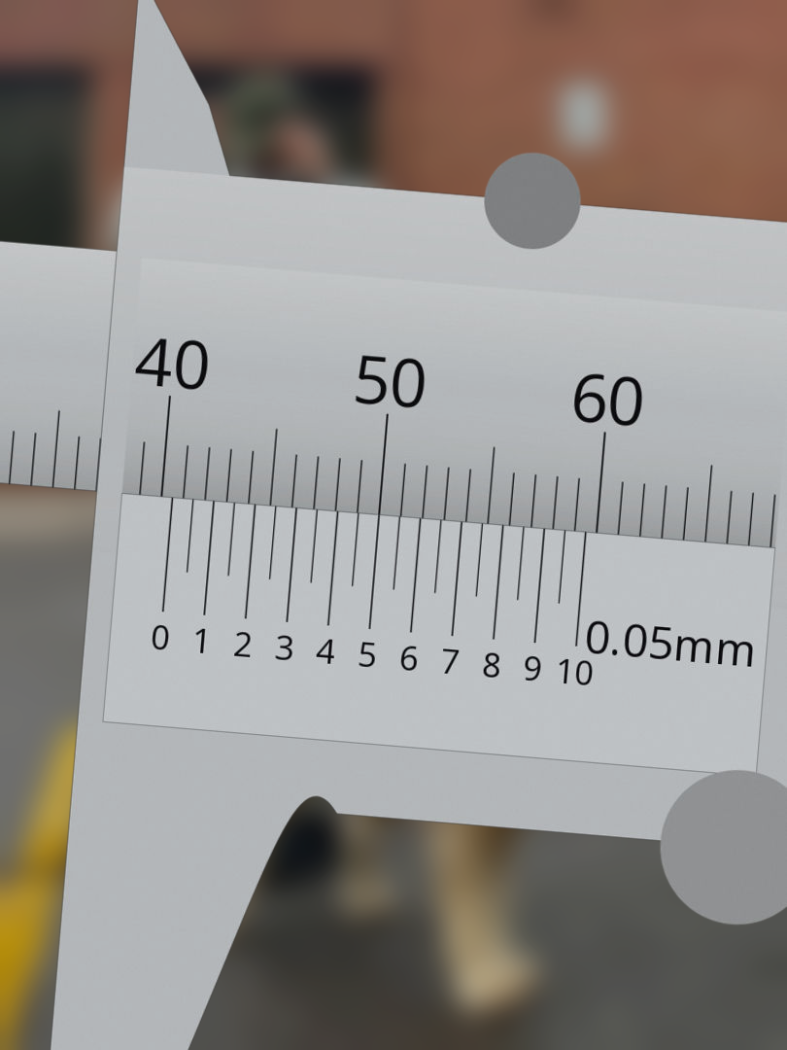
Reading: {"value": 40.5, "unit": "mm"}
